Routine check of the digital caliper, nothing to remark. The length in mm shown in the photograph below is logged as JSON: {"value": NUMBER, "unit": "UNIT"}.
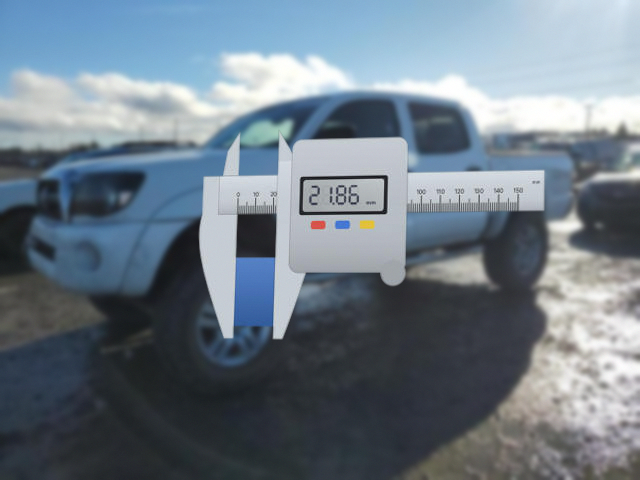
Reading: {"value": 21.86, "unit": "mm"}
